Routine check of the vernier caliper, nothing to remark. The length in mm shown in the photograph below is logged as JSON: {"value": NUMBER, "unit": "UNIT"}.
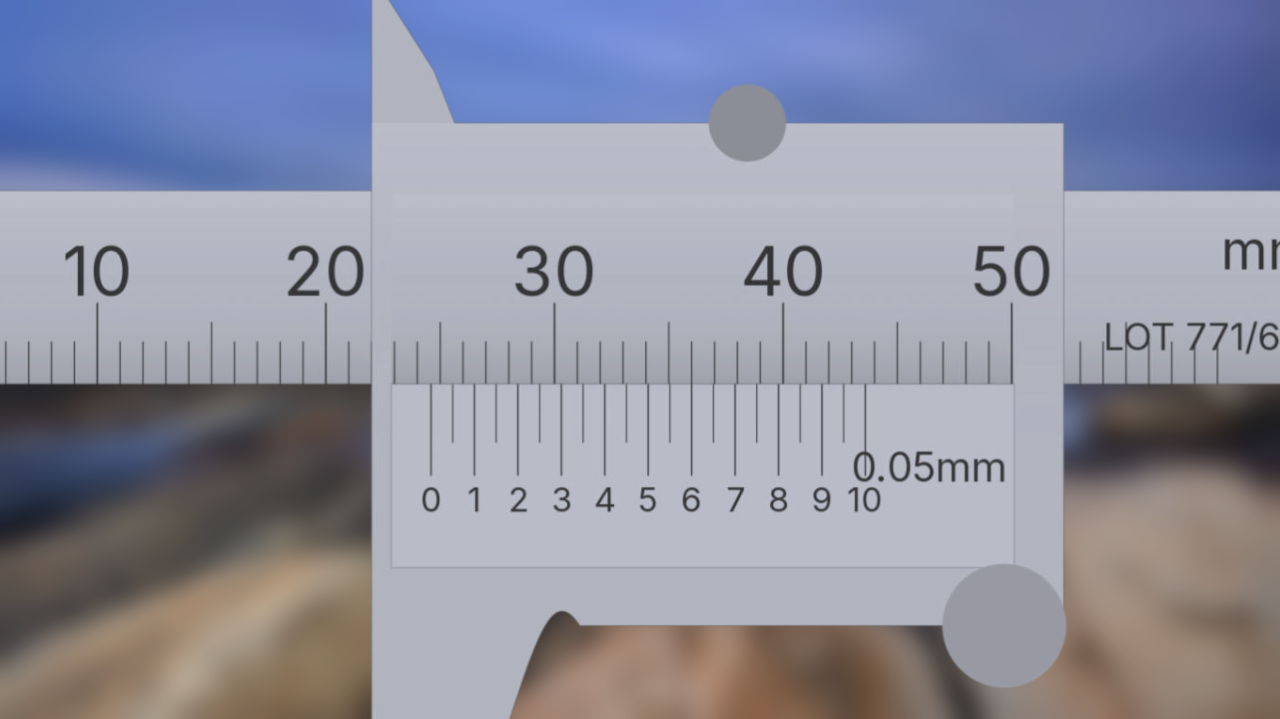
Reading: {"value": 24.6, "unit": "mm"}
